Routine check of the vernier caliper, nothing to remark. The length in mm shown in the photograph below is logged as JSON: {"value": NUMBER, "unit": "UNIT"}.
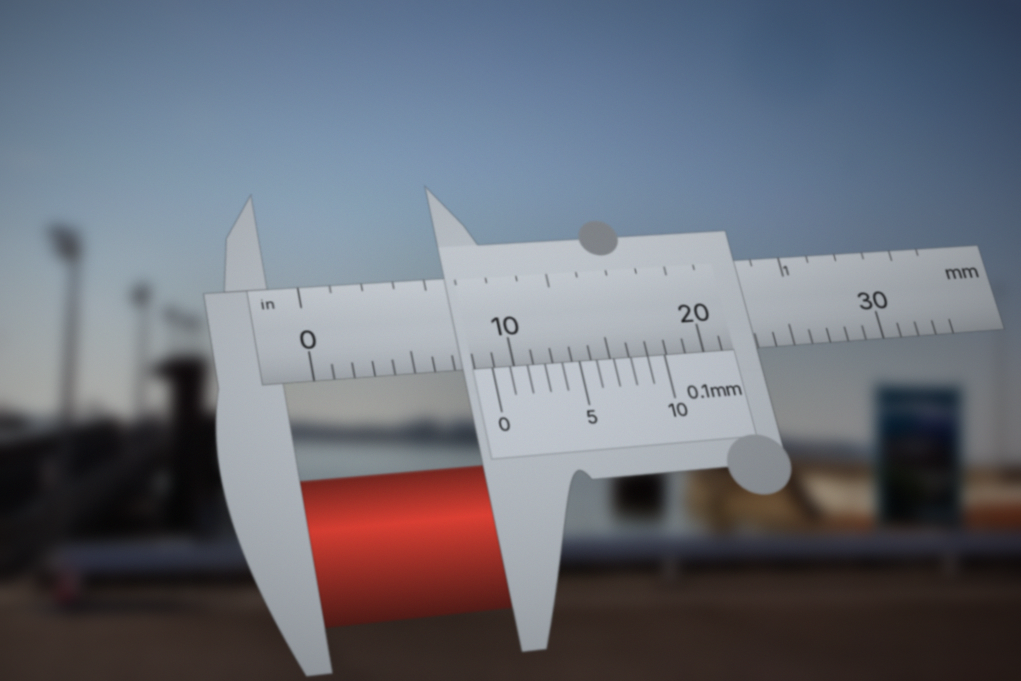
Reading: {"value": 8.9, "unit": "mm"}
